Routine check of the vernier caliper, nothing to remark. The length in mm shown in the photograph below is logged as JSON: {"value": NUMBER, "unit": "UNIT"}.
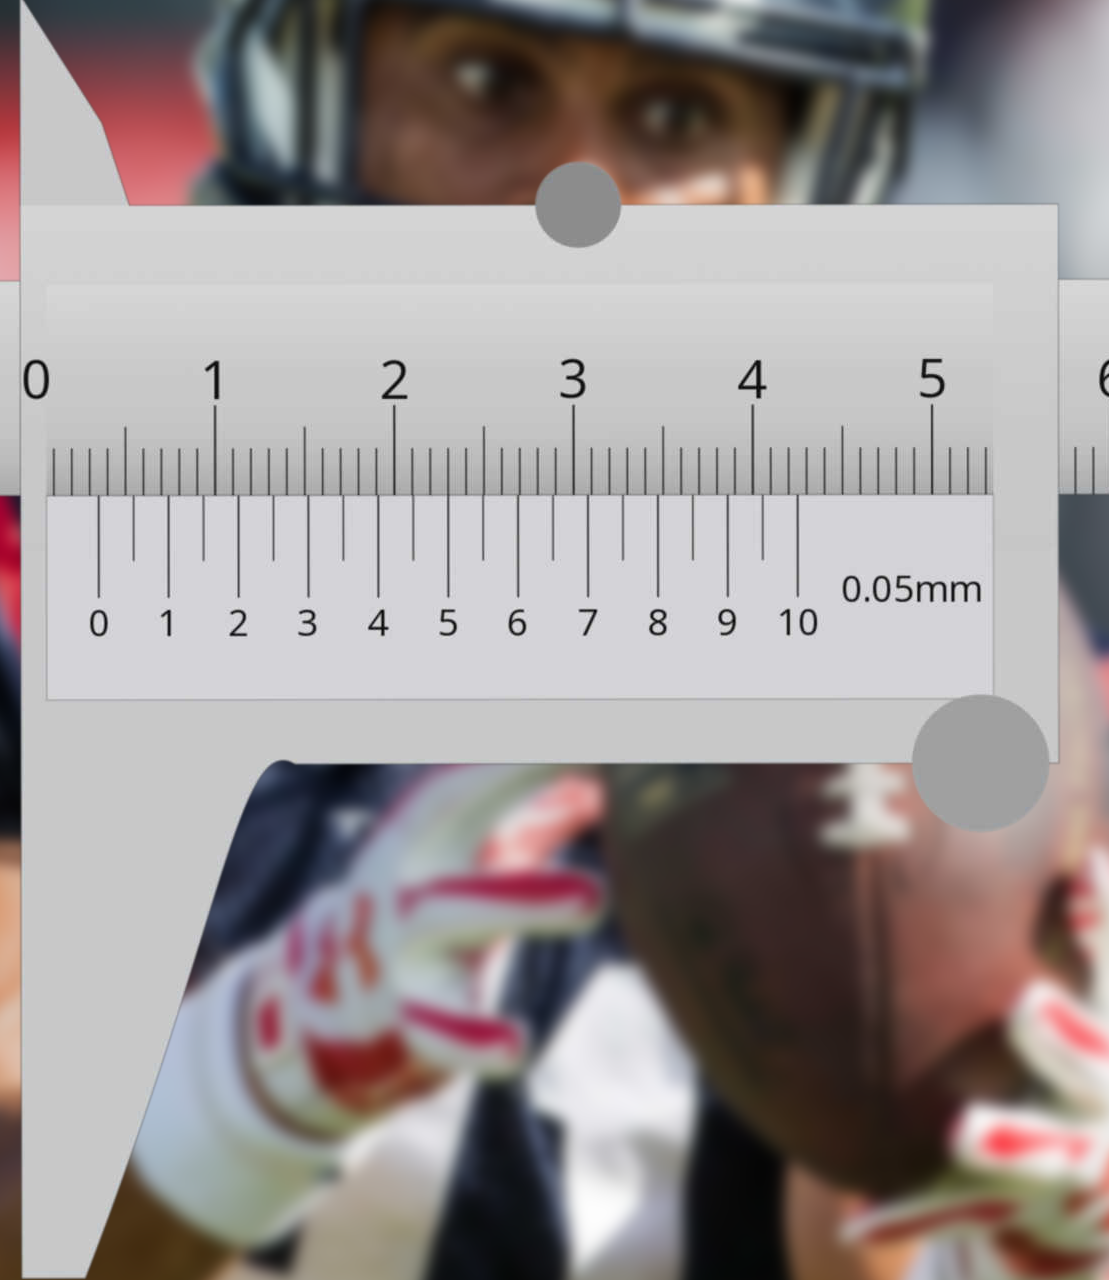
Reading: {"value": 3.5, "unit": "mm"}
